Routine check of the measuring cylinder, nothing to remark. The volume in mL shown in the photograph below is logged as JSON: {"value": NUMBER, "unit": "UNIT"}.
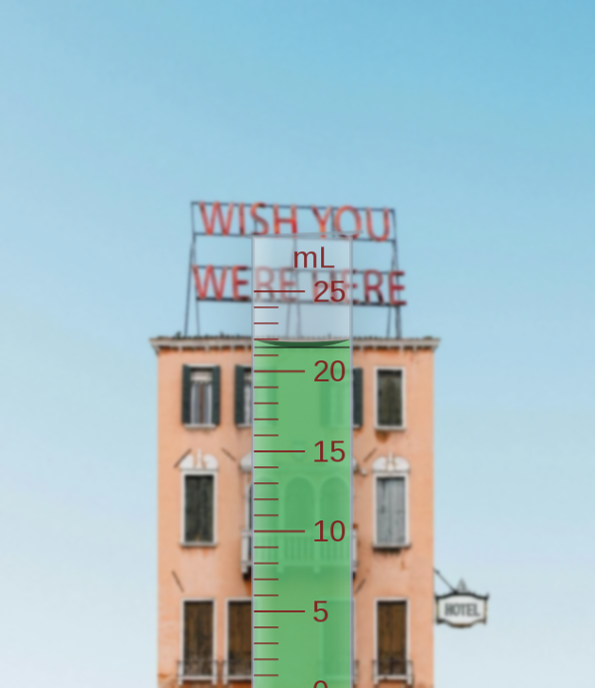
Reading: {"value": 21.5, "unit": "mL"}
